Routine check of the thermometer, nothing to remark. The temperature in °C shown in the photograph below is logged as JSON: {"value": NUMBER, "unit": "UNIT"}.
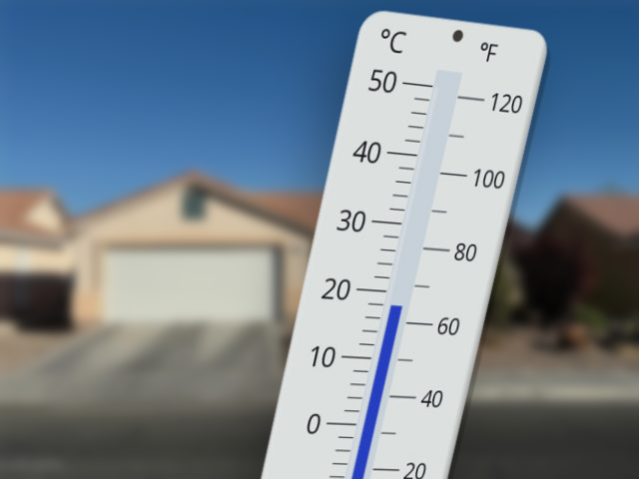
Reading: {"value": 18, "unit": "°C"}
